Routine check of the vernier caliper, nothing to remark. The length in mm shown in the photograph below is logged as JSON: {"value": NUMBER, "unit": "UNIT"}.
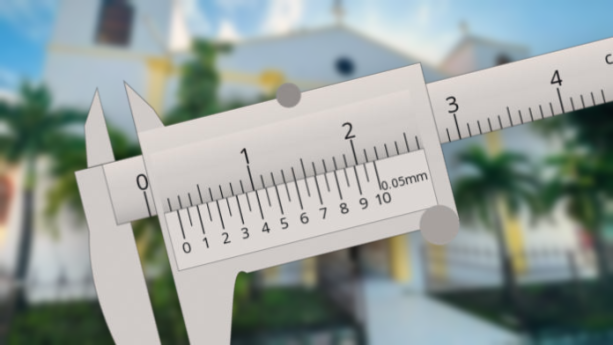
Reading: {"value": 2.6, "unit": "mm"}
